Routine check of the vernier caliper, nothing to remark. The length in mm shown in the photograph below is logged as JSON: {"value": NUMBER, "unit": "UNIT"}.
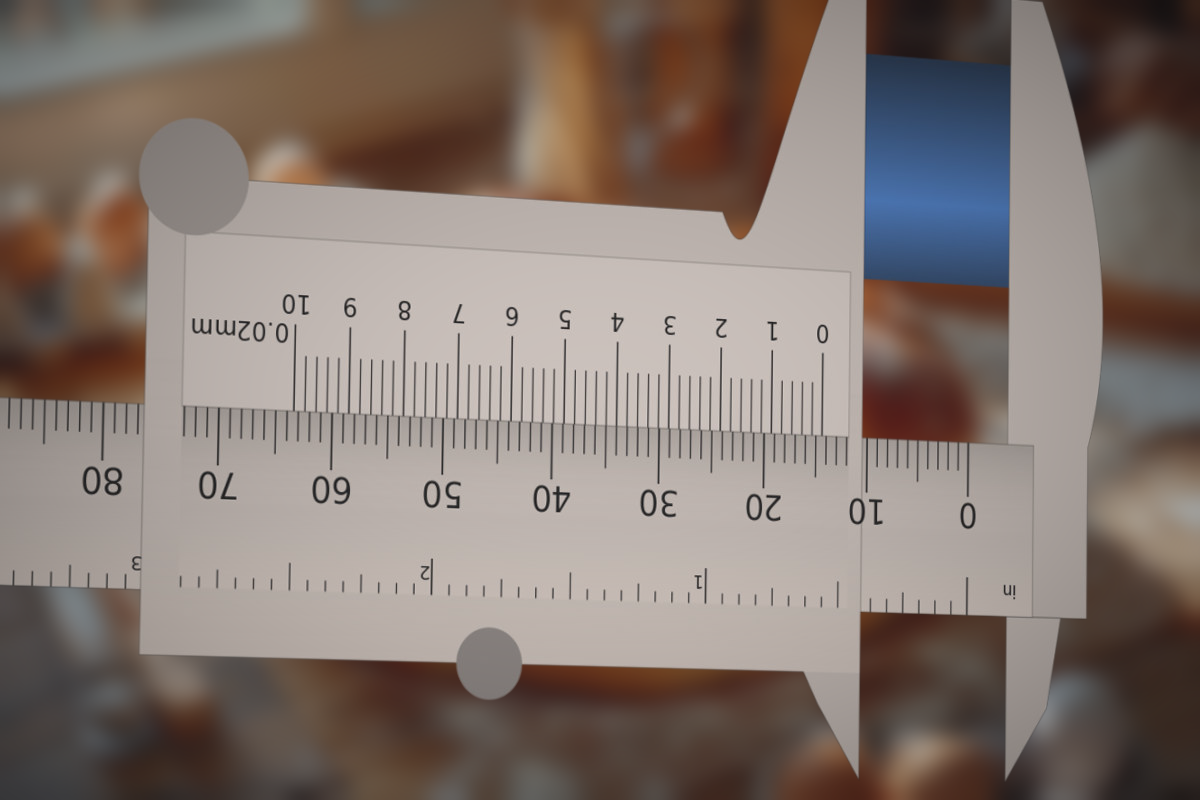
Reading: {"value": 14.4, "unit": "mm"}
